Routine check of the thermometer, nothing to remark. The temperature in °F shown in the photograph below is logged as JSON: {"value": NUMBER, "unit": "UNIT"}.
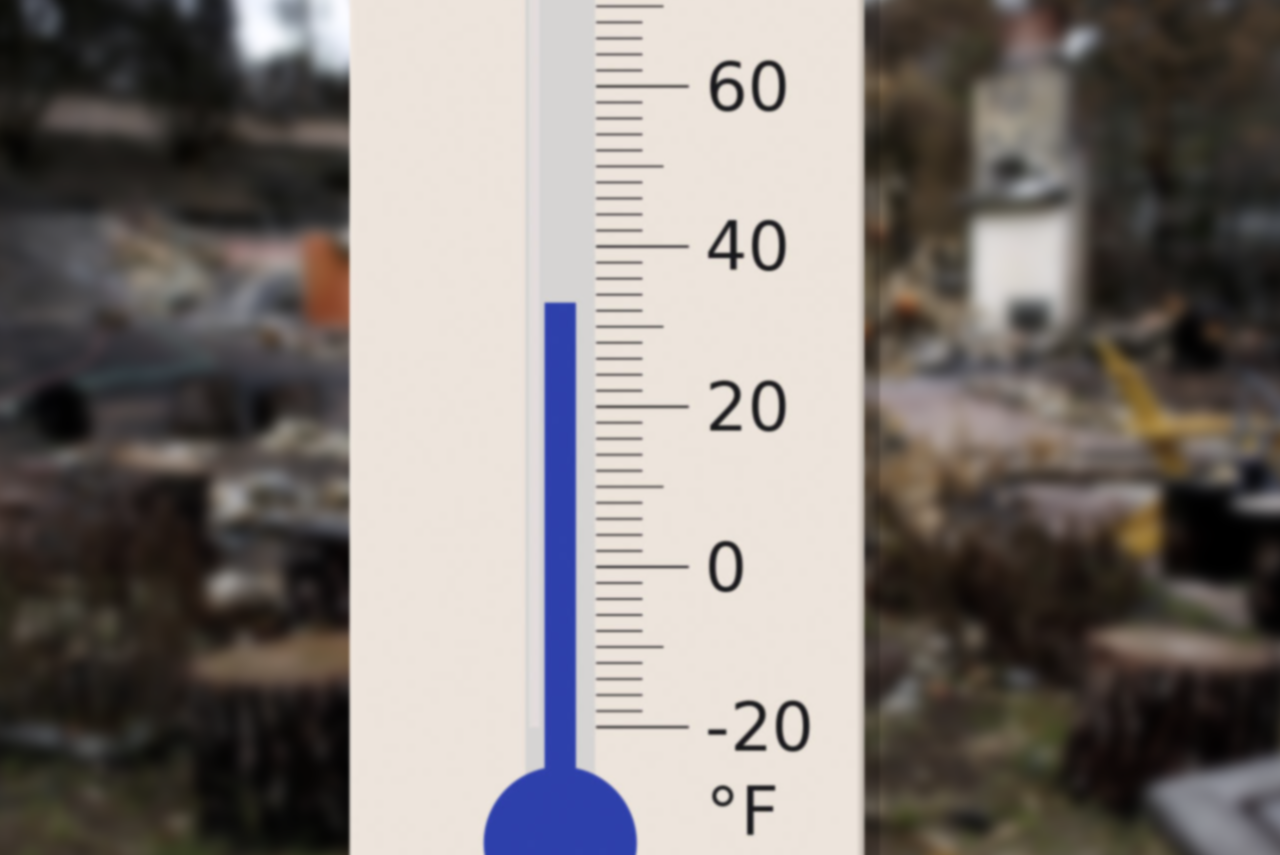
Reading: {"value": 33, "unit": "°F"}
